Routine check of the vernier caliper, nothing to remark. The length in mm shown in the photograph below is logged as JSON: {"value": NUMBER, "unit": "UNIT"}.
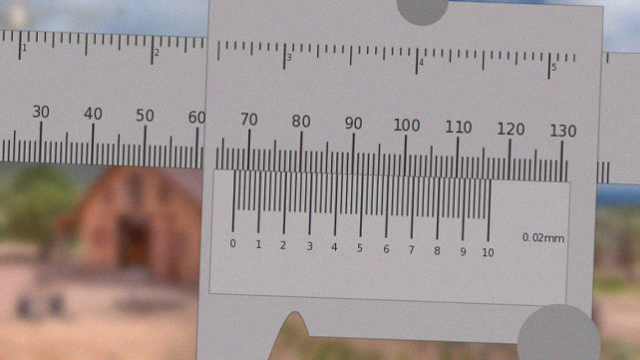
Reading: {"value": 67.5, "unit": "mm"}
